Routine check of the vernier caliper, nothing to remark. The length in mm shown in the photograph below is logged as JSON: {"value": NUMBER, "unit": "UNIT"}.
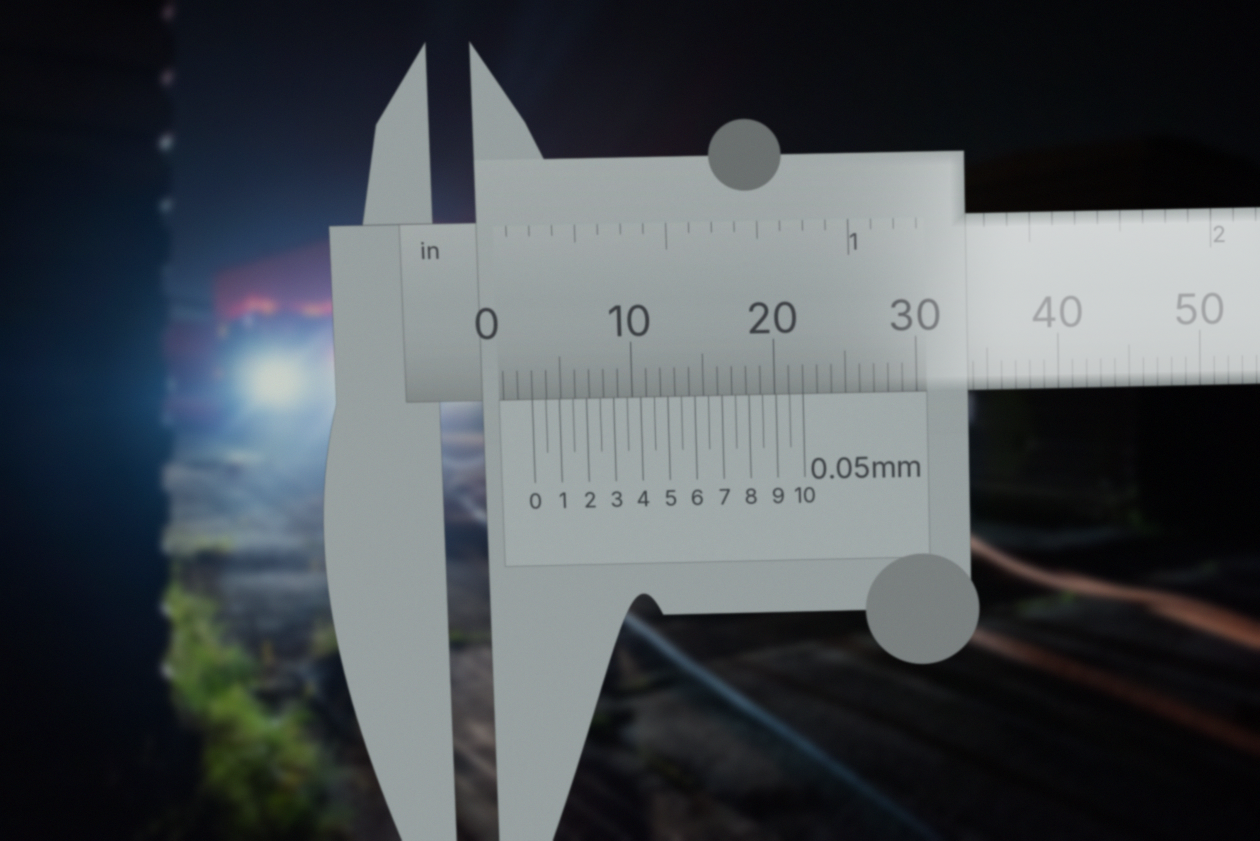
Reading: {"value": 3.0, "unit": "mm"}
